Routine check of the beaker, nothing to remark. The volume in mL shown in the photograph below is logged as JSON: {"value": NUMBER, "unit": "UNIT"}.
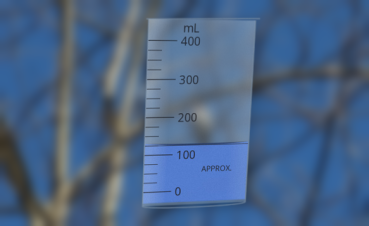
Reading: {"value": 125, "unit": "mL"}
